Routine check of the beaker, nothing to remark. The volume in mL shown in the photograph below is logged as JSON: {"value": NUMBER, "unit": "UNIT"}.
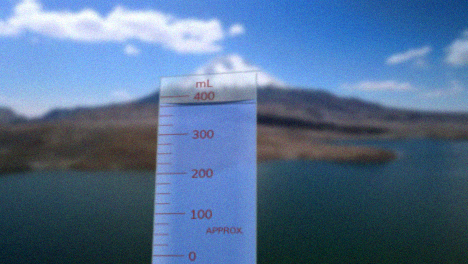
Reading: {"value": 375, "unit": "mL"}
